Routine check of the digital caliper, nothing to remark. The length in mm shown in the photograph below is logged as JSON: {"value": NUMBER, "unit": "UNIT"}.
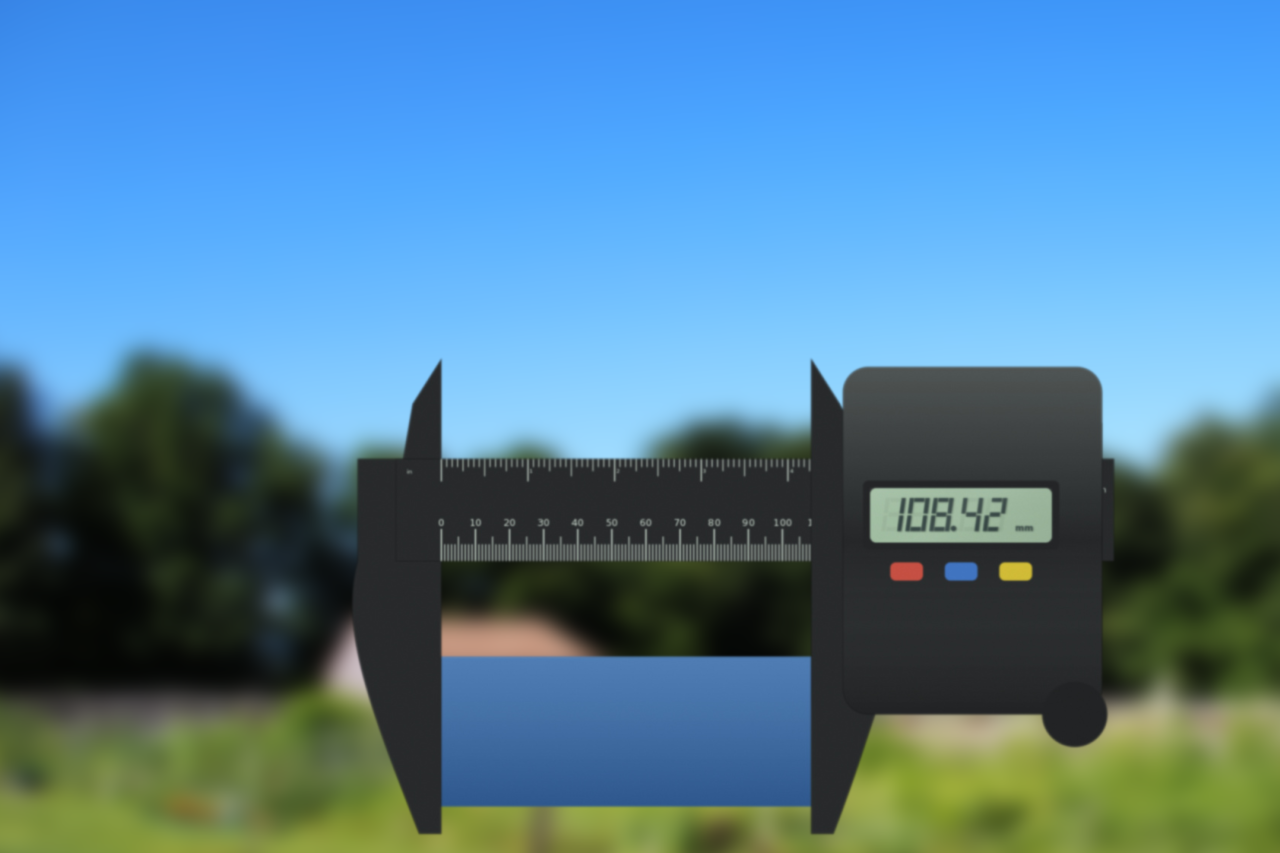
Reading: {"value": 108.42, "unit": "mm"}
